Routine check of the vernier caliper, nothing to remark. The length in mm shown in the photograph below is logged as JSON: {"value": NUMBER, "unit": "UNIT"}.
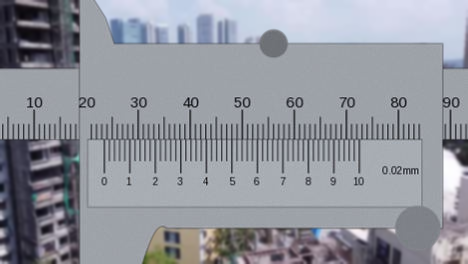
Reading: {"value": 23.5, "unit": "mm"}
